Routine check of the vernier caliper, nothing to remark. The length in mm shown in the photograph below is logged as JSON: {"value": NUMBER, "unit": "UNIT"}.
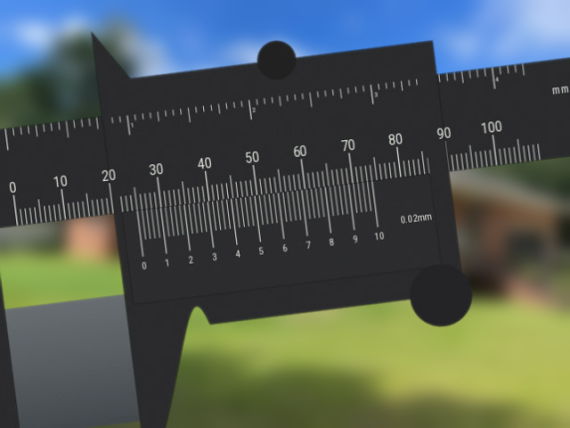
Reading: {"value": 25.0, "unit": "mm"}
